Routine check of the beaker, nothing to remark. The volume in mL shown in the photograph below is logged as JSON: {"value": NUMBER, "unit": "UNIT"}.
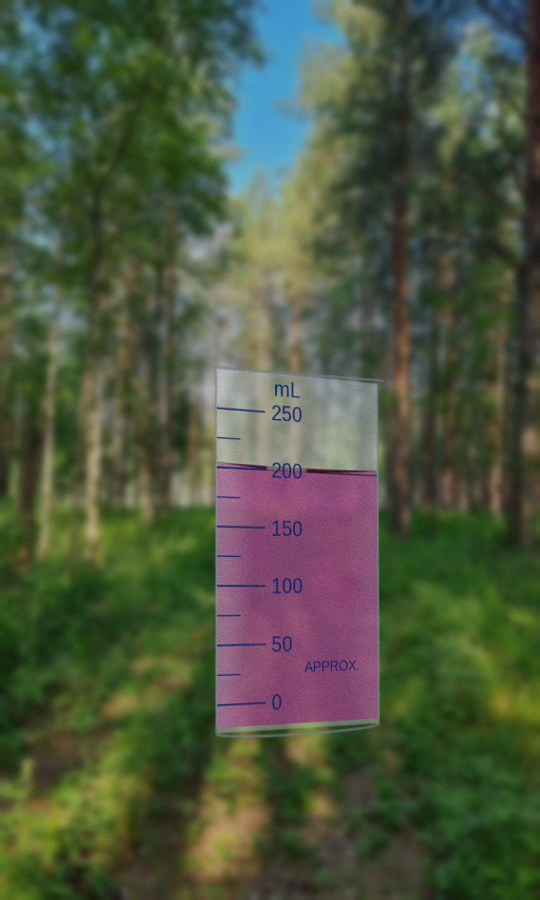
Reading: {"value": 200, "unit": "mL"}
